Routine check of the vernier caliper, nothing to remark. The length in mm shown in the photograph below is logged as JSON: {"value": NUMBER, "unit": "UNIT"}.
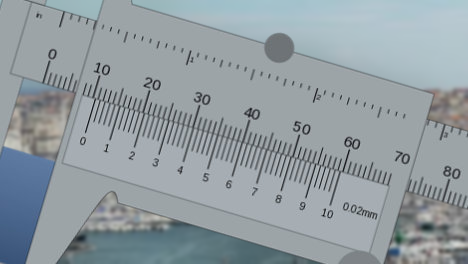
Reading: {"value": 10.5, "unit": "mm"}
